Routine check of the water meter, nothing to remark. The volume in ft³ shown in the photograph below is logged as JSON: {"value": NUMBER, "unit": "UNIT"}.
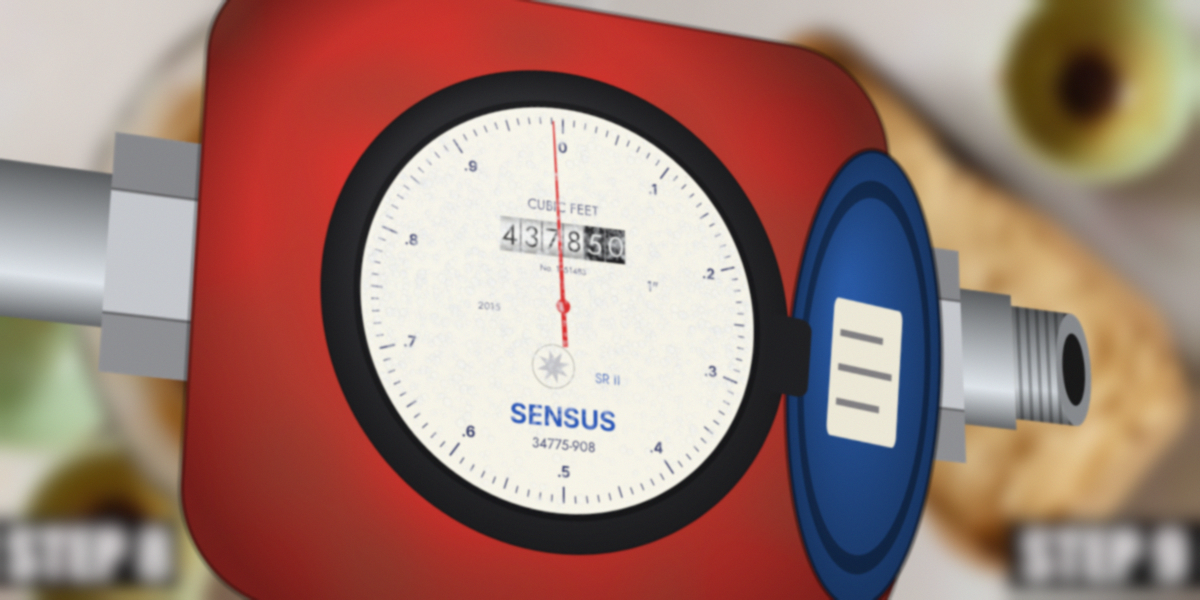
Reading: {"value": 437849.99, "unit": "ft³"}
